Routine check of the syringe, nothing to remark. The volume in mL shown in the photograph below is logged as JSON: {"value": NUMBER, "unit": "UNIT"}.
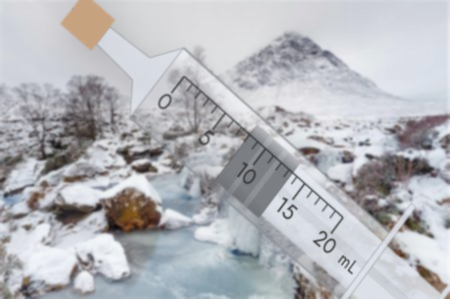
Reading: {"value": 8, "unit": "mL"}
